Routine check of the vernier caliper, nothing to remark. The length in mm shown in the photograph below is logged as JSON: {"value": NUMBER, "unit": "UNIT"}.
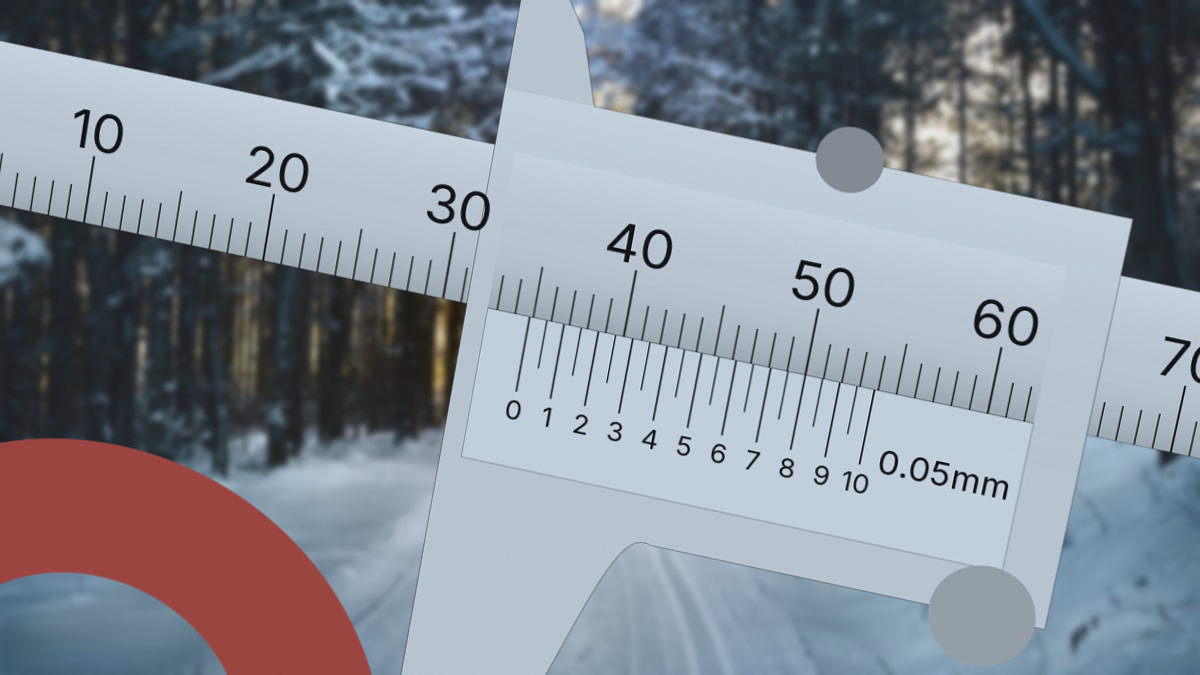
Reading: {"value": 34.8, "unit": "mm"}
